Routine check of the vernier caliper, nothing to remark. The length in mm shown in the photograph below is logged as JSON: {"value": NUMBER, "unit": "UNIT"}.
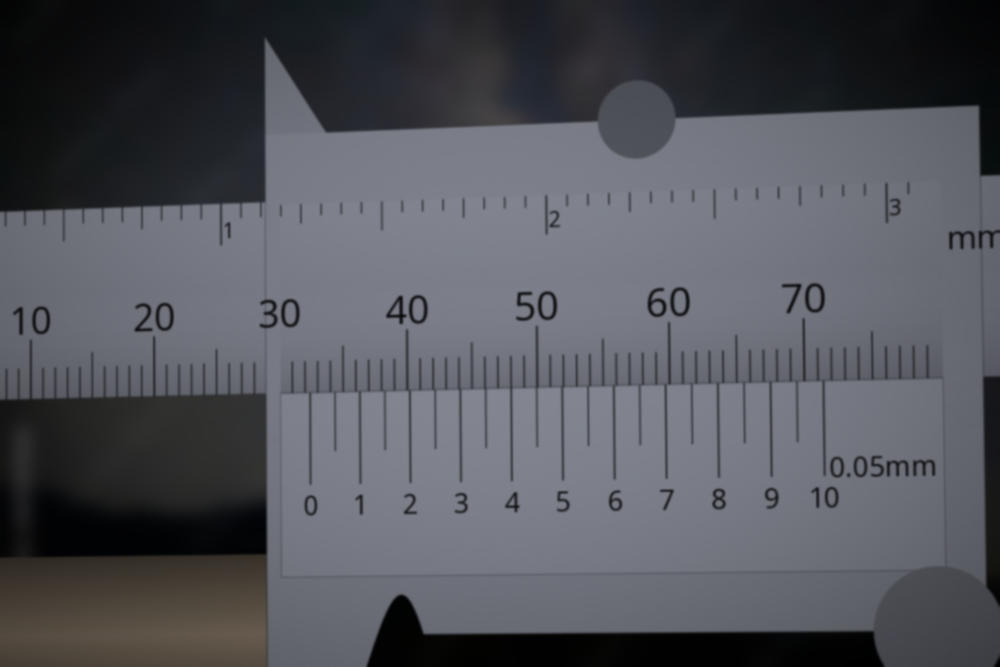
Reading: {"value": 32.4, "unit": "mm"}
